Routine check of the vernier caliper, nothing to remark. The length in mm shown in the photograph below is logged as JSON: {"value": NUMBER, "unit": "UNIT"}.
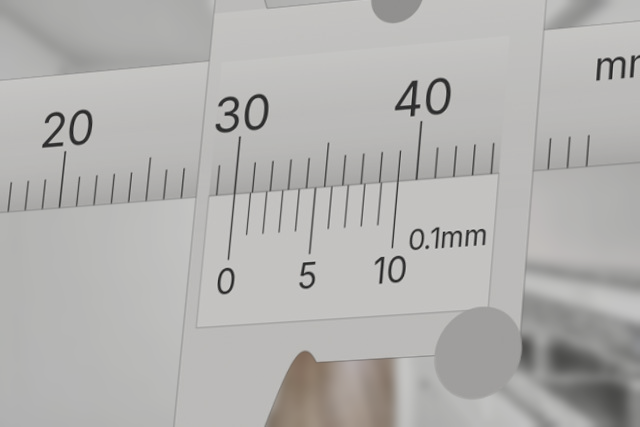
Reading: {"value": 30.0, "unit": "mm"}
